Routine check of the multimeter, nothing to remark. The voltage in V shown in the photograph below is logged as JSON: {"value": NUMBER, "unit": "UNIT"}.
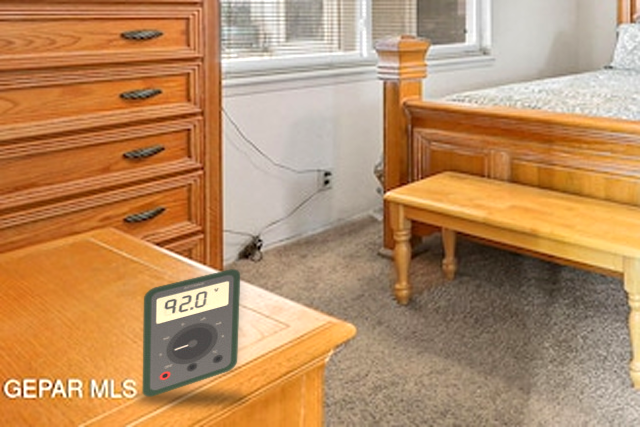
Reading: {"value": 92.0, "unit": "V"}
